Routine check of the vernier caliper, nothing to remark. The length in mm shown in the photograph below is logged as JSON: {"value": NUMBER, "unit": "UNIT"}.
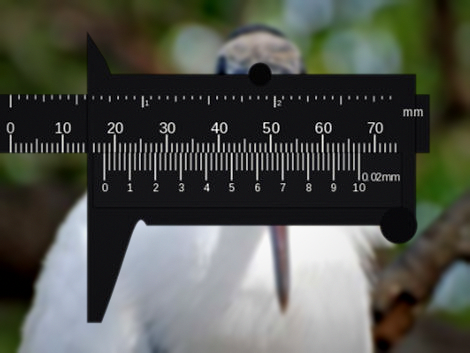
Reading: {"value": 18.0, "unit": "mm"}
